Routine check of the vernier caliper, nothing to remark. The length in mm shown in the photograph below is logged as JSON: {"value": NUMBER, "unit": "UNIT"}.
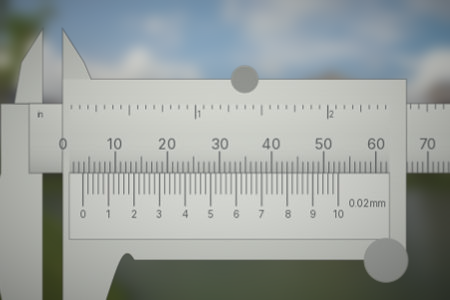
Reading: {"value": 3.8, "unit": "mm"}
